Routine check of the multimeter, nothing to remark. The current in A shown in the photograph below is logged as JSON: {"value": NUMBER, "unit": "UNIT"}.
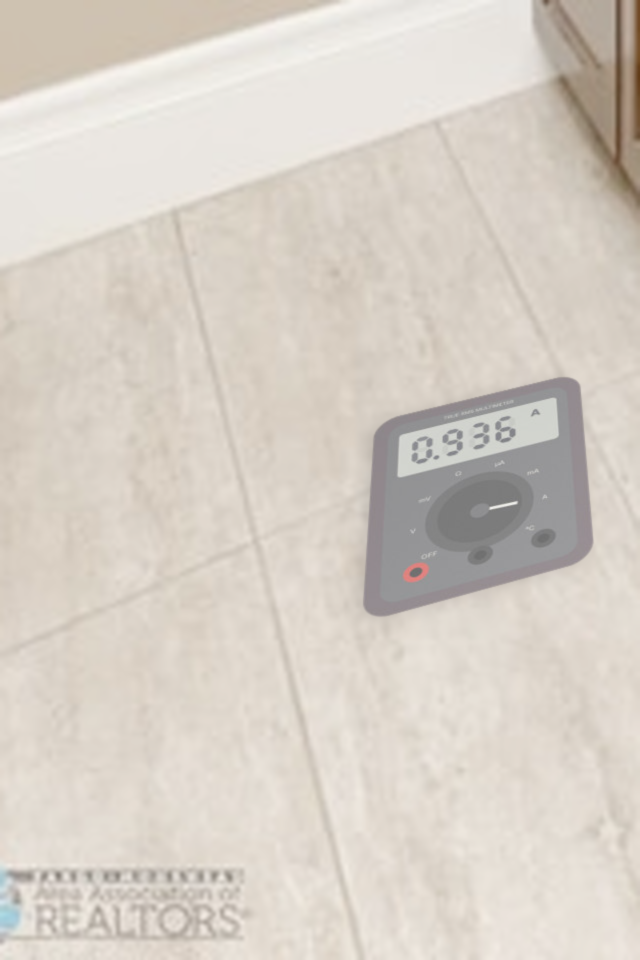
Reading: {"value": 0.936, "unit": "A"}
